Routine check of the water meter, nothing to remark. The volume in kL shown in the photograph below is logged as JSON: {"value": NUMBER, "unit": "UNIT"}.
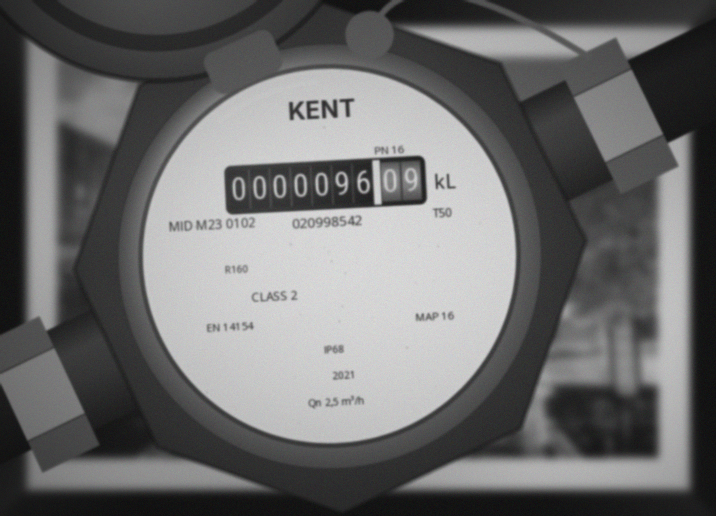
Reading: {"value": 96.09, "unit": "kL"}
